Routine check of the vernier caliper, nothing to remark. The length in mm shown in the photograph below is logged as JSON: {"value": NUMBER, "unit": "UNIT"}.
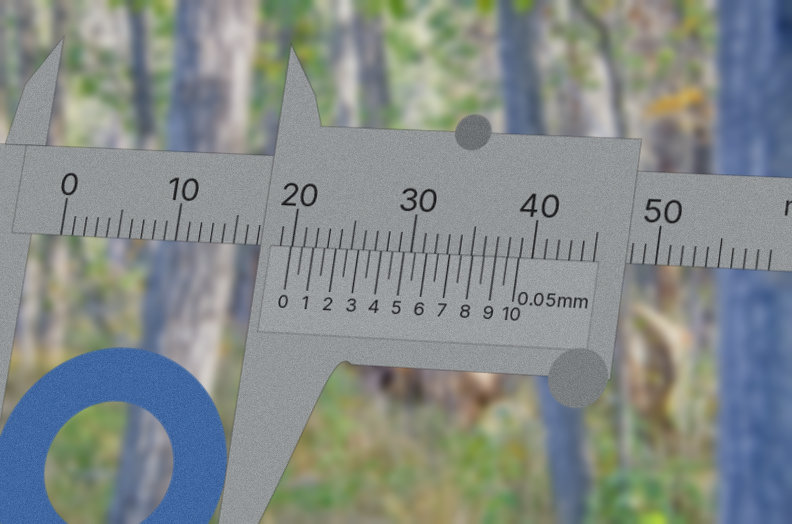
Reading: {"value": 19.9, "unit": "mm"}
